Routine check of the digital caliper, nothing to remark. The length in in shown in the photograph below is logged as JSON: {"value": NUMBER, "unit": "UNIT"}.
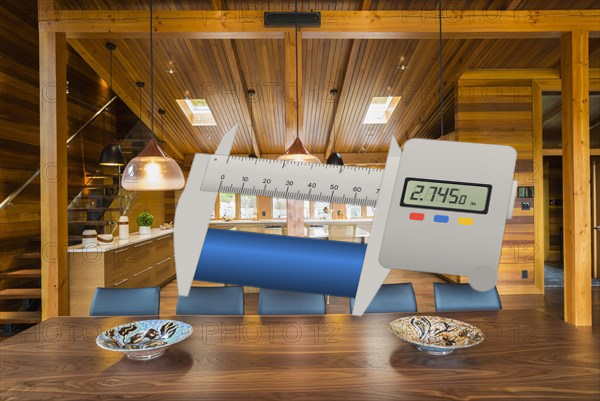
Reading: {"value": 2.7450, "unit": "in"}
